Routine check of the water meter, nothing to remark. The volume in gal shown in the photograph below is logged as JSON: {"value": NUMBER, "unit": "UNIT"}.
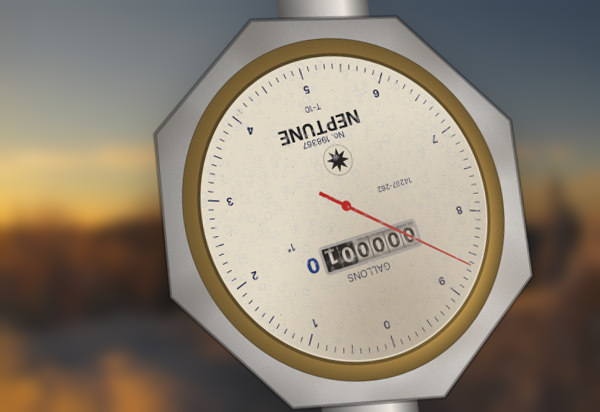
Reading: {"value": 8.6, "unit": "gal"}
